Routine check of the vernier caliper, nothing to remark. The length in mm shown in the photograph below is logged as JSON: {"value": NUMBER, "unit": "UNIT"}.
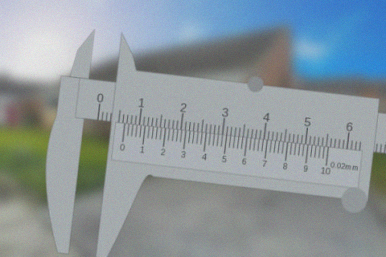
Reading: {"value": 6.5, "unit": "mm"}
